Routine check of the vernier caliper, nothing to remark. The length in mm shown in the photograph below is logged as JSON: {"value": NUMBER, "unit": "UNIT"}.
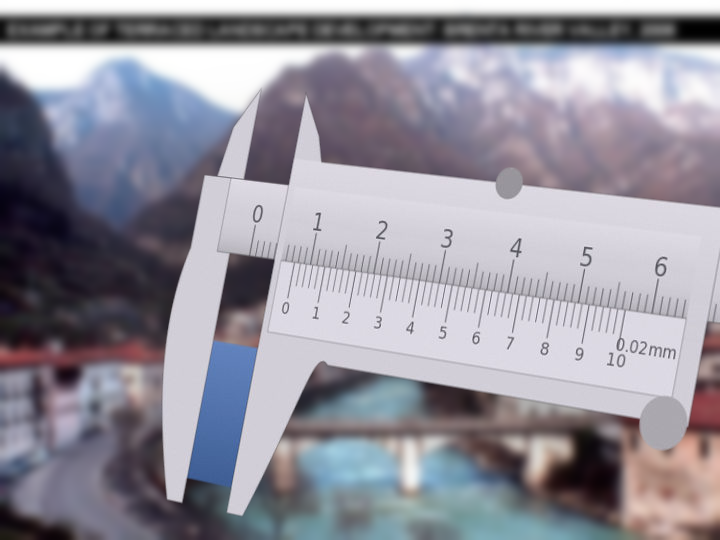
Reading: {"value": 7.4, "unit": "mm"}
